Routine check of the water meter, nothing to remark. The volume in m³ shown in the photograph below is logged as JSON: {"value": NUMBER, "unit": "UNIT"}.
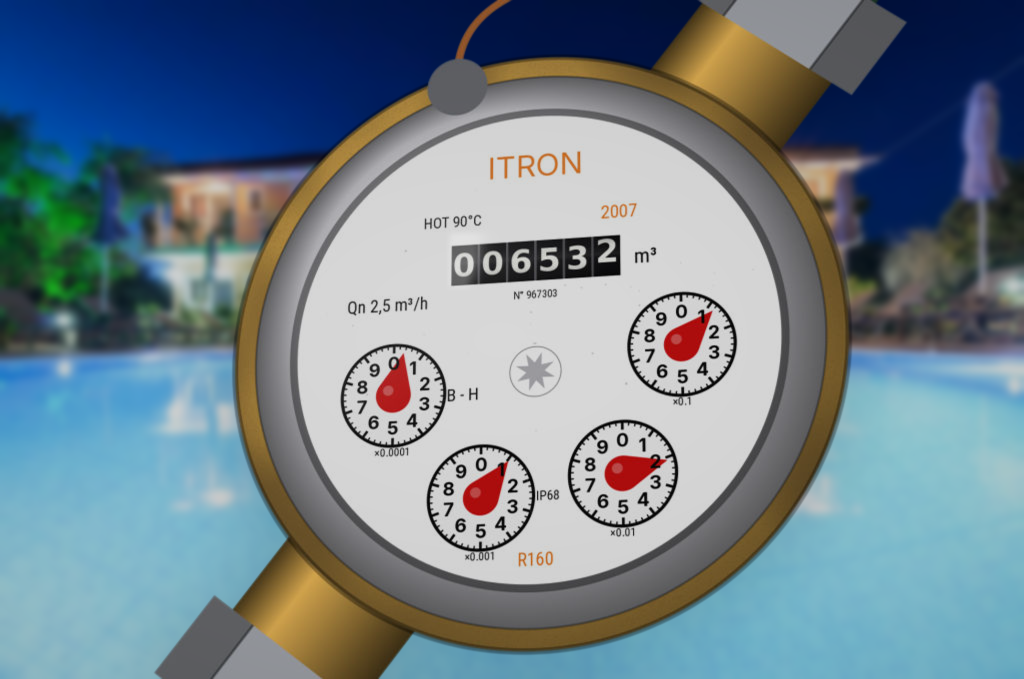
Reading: {"value": 6532.1210, "unit": "m³"}
